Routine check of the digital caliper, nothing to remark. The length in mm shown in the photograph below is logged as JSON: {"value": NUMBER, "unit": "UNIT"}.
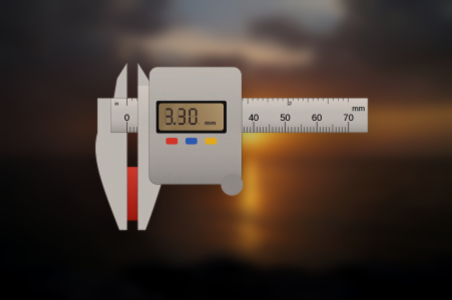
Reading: {"value": 3.30, "unit": "mm"}
